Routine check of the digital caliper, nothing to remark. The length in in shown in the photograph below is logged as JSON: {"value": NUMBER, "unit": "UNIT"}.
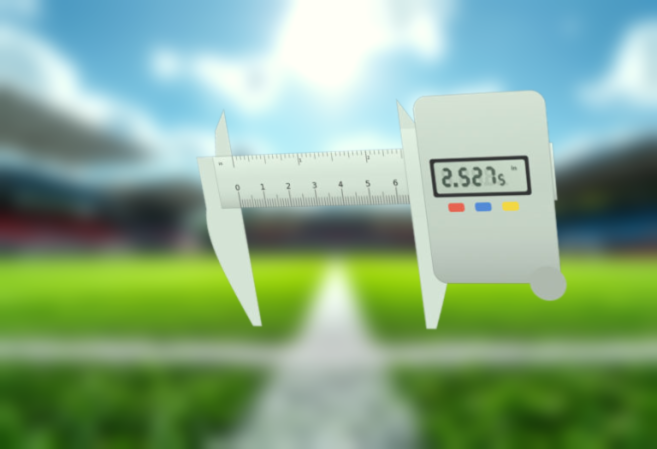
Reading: {"value": 2.5275, "unit": "in"}
